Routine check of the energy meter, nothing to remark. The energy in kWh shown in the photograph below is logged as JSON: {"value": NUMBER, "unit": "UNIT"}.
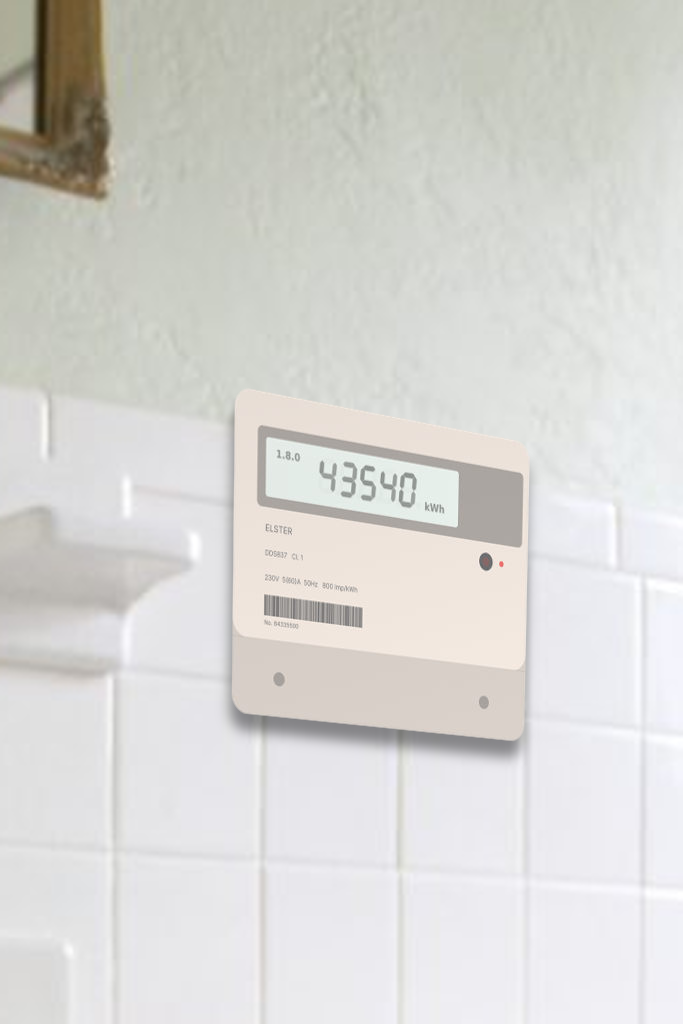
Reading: {"value": 43540, "unit": "kWh"}
